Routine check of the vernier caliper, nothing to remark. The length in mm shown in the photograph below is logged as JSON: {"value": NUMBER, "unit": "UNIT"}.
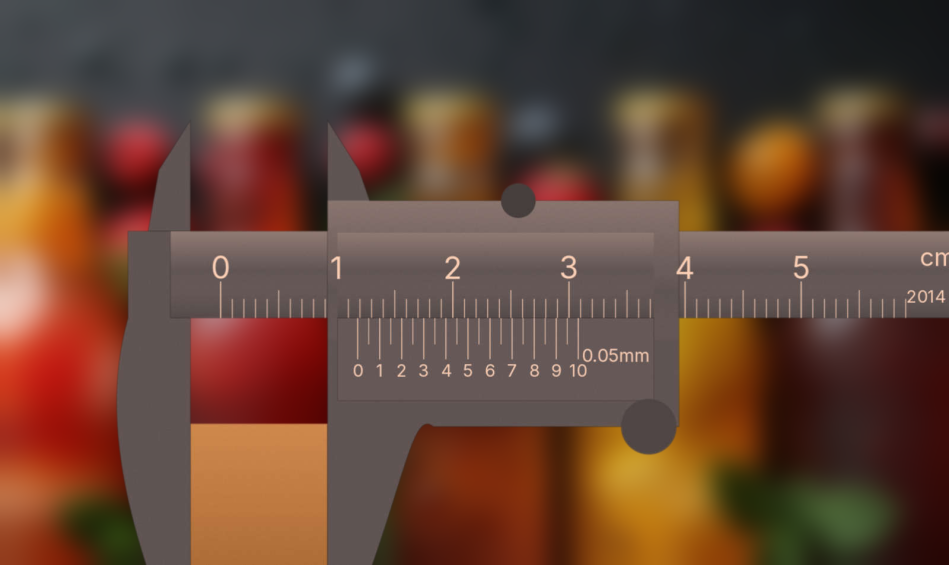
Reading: {"value": 11.8, "unit": "mm"}
